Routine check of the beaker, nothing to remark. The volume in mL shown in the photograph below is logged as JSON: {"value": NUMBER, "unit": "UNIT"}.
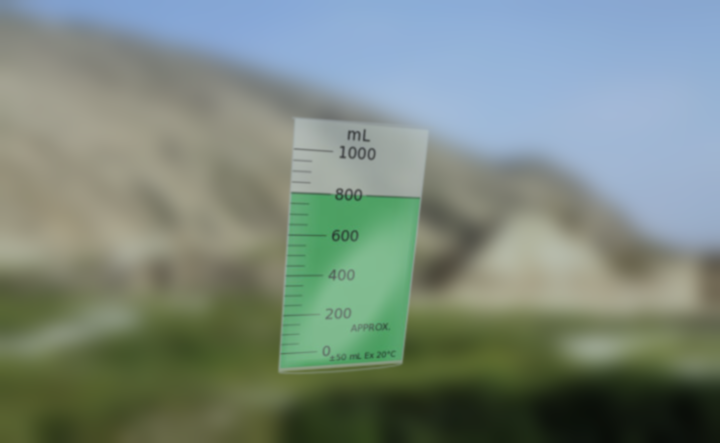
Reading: {"value": 800, "unit": "mL"}
